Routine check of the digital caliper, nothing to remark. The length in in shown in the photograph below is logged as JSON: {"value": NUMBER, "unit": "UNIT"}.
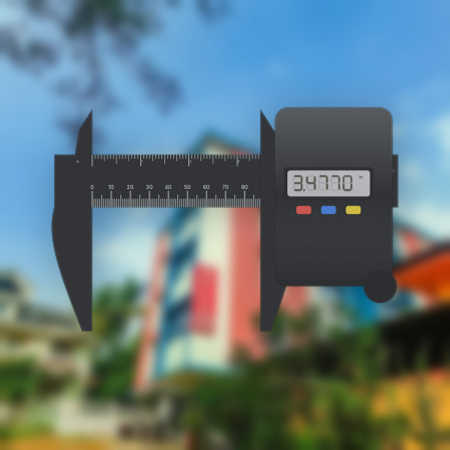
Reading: {"value": 3.4770, "unit": "in"}
